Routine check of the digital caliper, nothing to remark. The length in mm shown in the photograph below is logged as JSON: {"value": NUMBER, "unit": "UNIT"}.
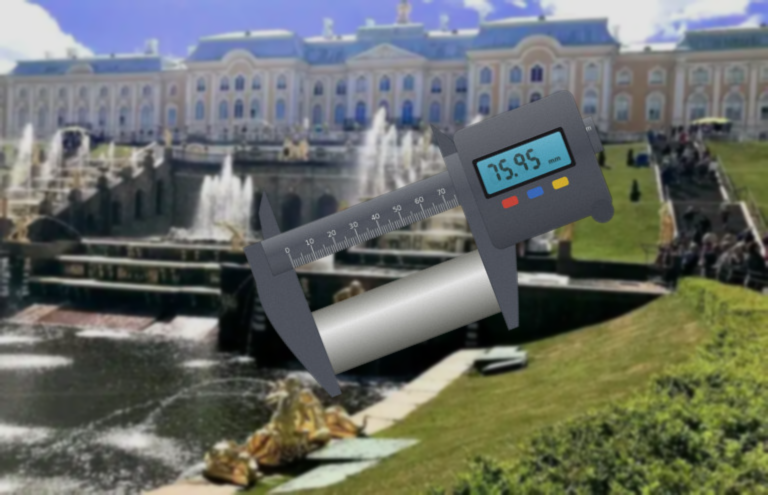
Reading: {"value": 75.95, "unit": "mm"}
